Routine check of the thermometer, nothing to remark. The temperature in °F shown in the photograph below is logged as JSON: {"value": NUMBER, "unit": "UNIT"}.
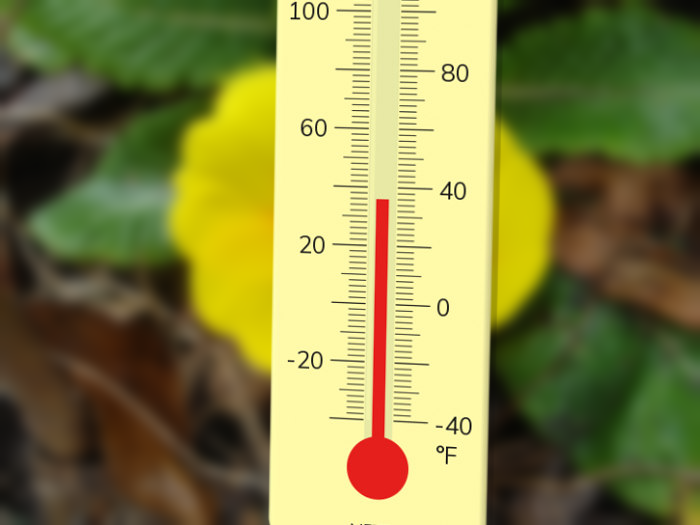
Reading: {"value": 36, "unit": "°F"}
